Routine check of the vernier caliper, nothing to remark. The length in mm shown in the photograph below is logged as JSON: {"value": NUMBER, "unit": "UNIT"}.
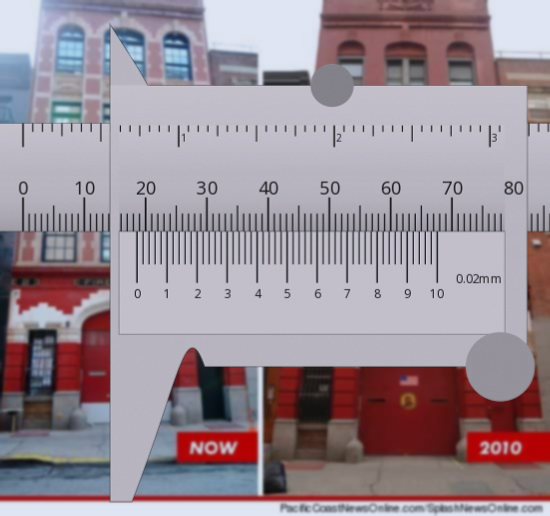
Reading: {"value": 18.6, "unit": "mm"}
